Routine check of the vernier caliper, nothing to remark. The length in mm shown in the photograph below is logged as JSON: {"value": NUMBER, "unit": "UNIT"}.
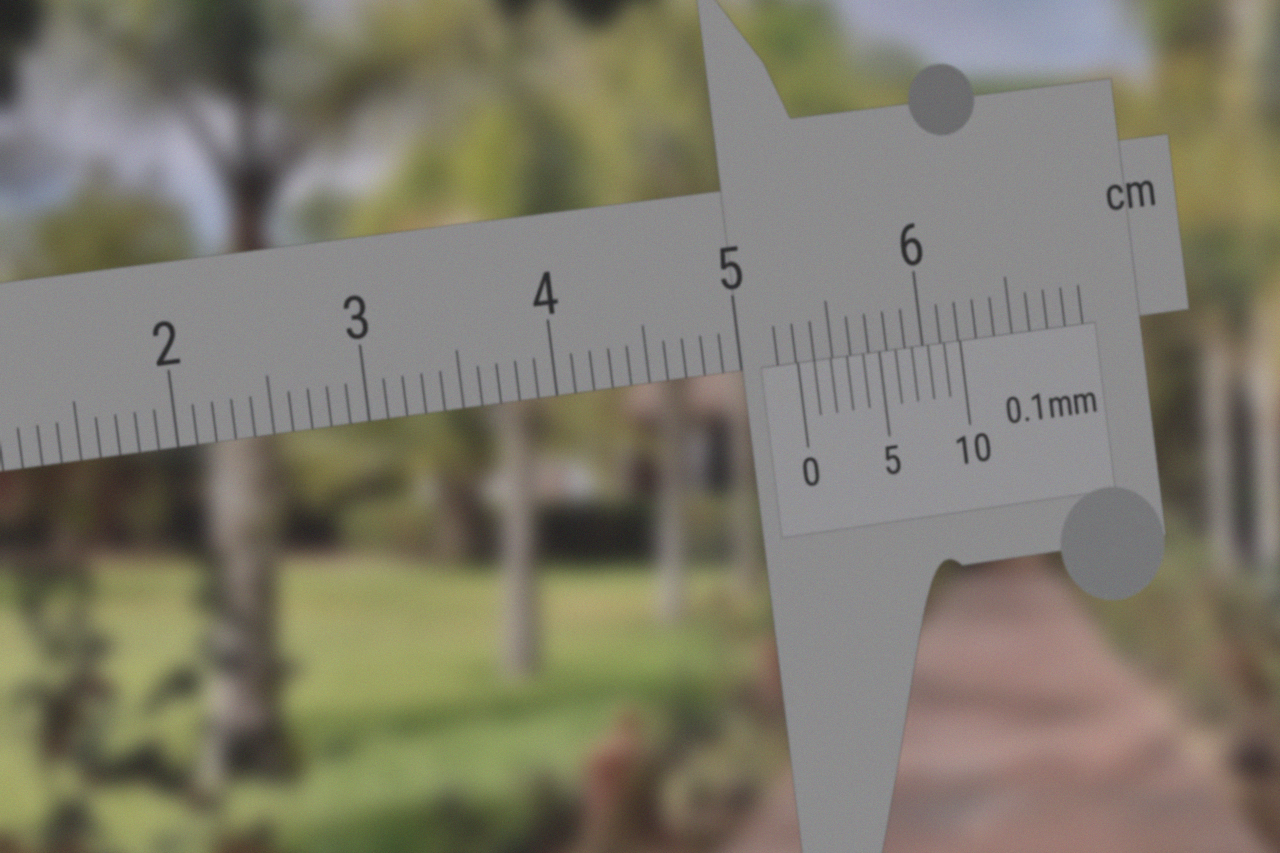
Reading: {"value": 53.1, "unit": "mm"}
